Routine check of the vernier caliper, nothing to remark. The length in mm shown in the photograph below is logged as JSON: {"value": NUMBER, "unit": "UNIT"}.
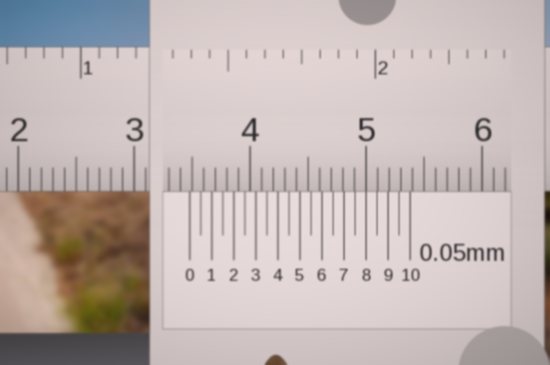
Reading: {"value": 34.8, "unit": "mm"}
